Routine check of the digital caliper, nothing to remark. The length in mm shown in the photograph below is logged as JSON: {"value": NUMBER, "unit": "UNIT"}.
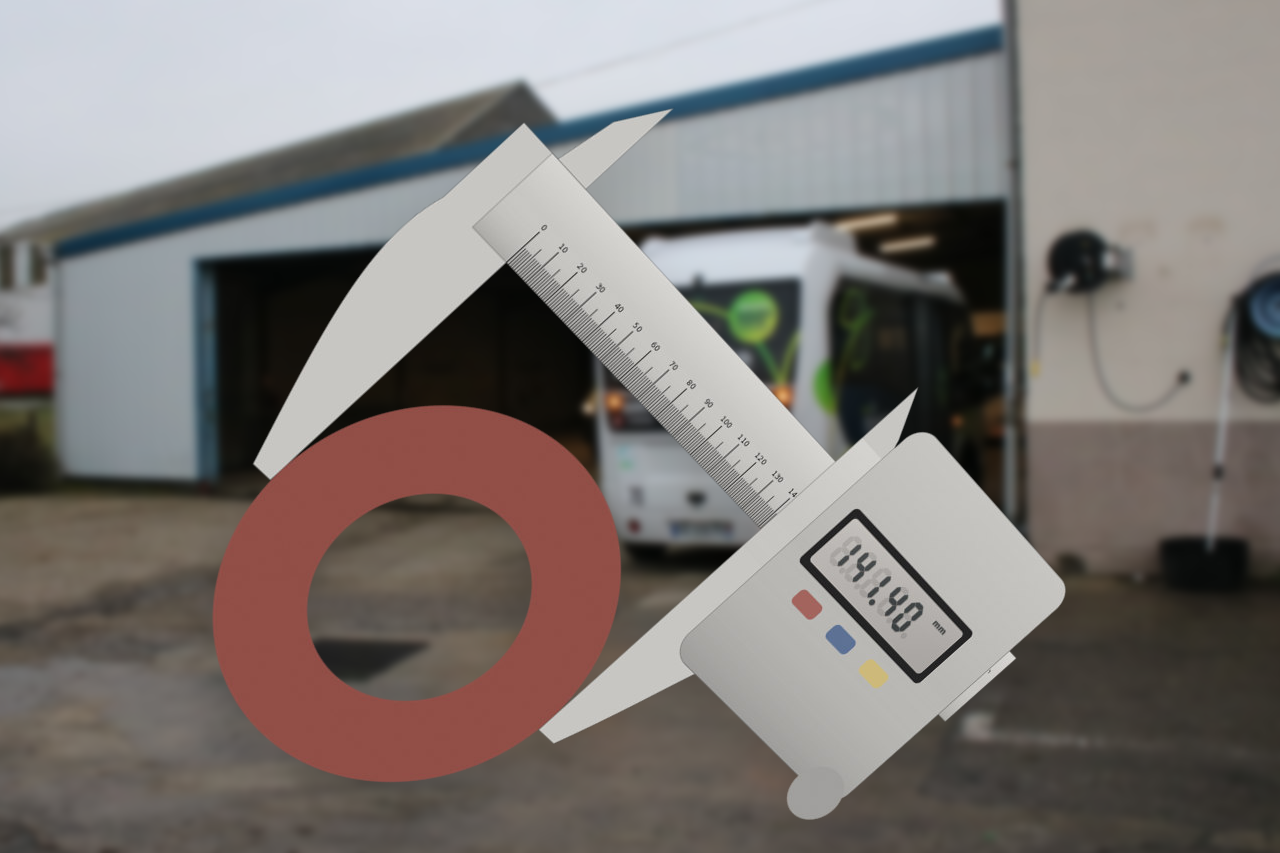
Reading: {"value": 141.40, "unit": "mm"}
